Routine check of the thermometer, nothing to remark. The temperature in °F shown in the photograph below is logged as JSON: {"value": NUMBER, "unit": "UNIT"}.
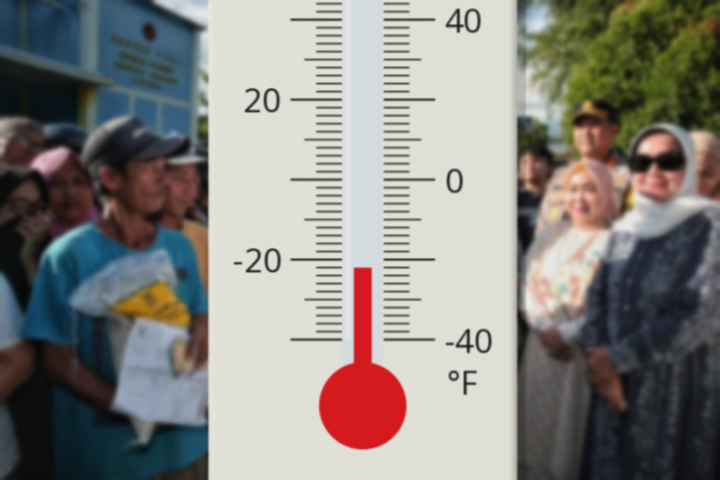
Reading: {"value": -22, "unit": "°F"}
